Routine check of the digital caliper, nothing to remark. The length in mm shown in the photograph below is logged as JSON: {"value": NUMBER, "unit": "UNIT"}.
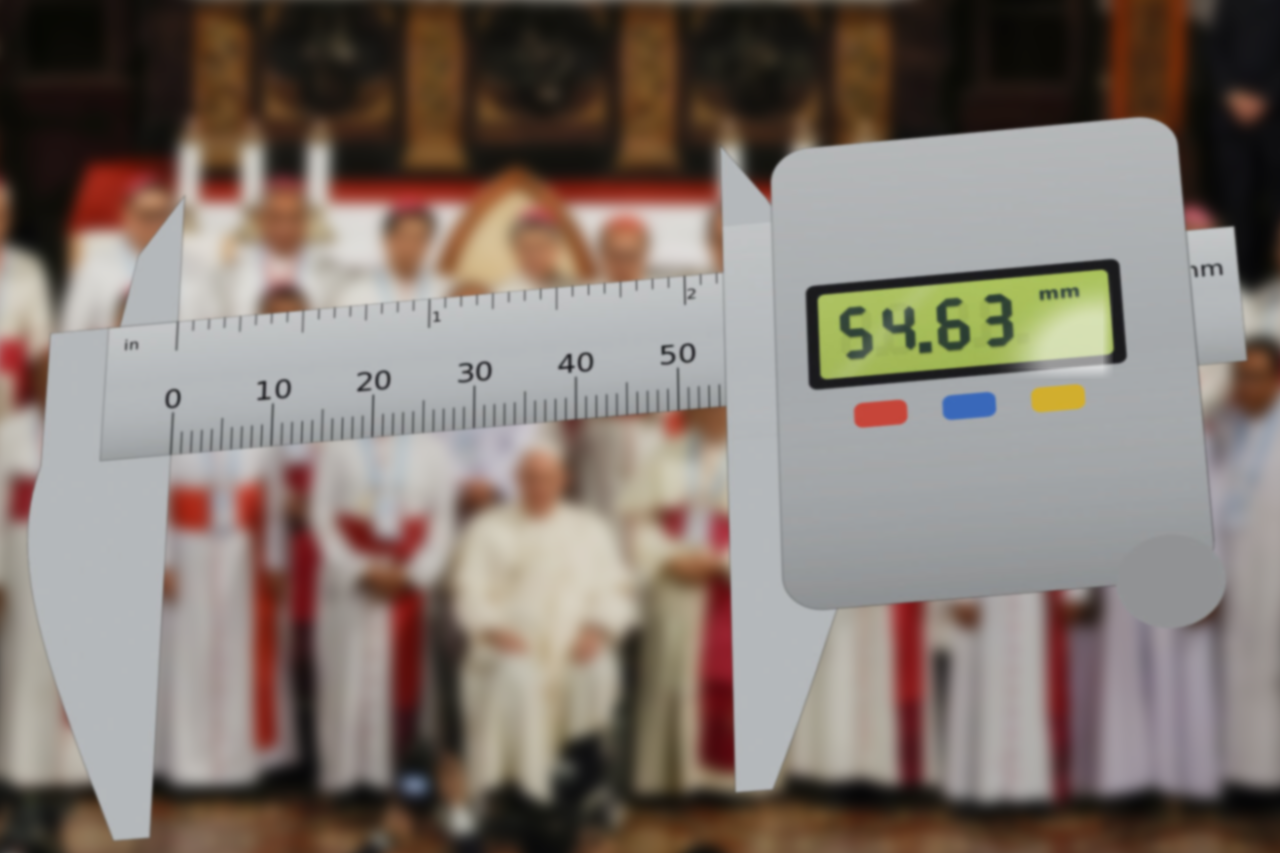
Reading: {"value": 54.63, "unit": "mm"}
